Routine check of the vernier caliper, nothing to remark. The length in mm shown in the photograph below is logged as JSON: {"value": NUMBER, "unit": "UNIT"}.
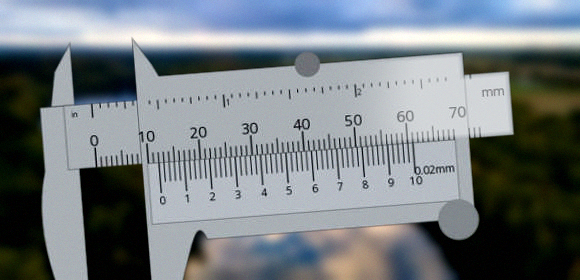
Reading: {"value": 12.0, "unit": "mm"}
